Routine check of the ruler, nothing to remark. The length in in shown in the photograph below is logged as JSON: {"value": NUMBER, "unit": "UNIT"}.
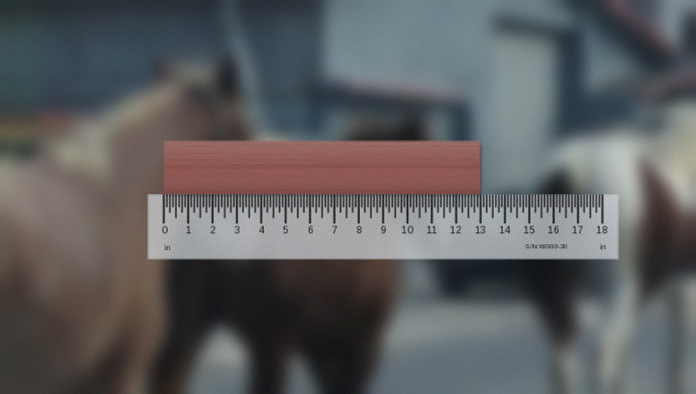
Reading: {"value": 13, "unit": "in"}
